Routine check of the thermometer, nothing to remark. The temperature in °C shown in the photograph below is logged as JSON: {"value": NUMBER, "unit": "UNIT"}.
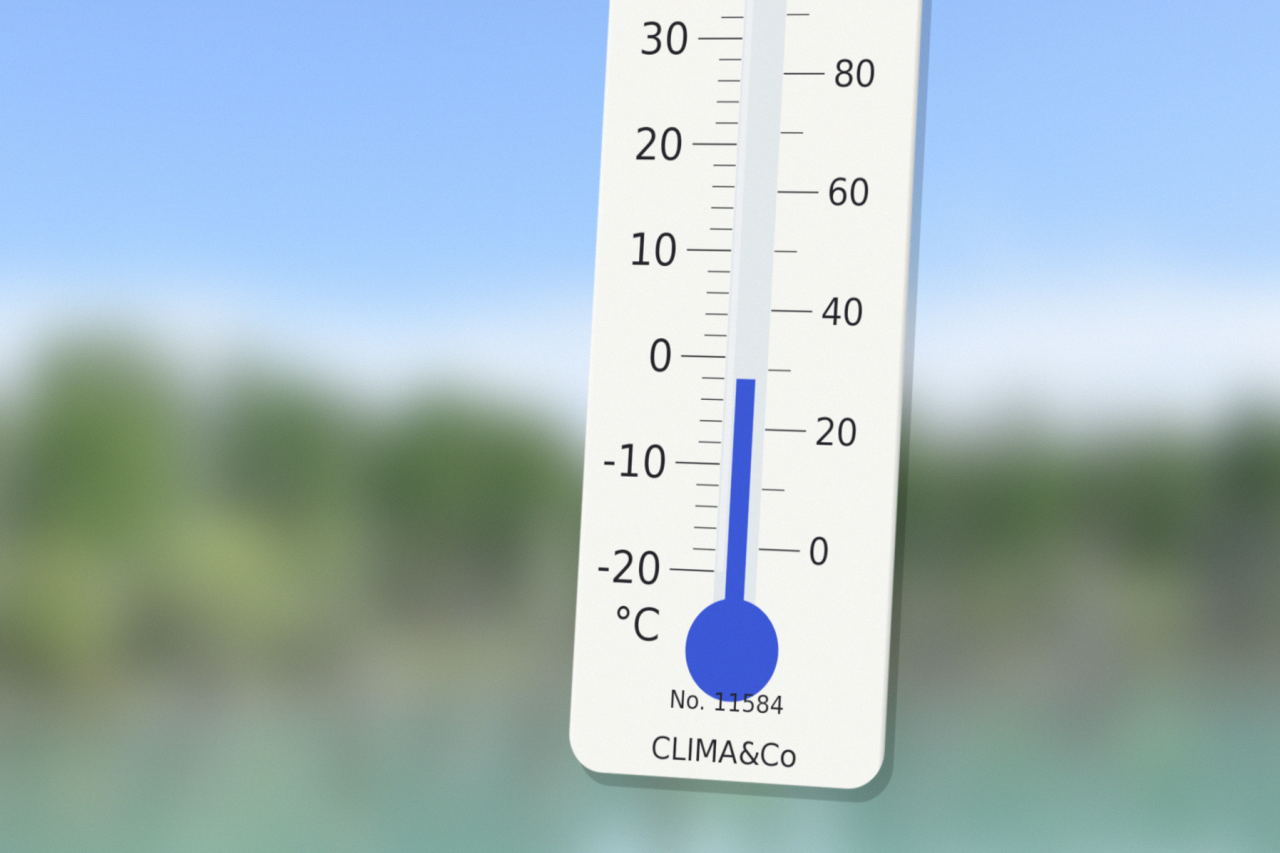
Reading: {"value": -2, "unit": "°C"}
